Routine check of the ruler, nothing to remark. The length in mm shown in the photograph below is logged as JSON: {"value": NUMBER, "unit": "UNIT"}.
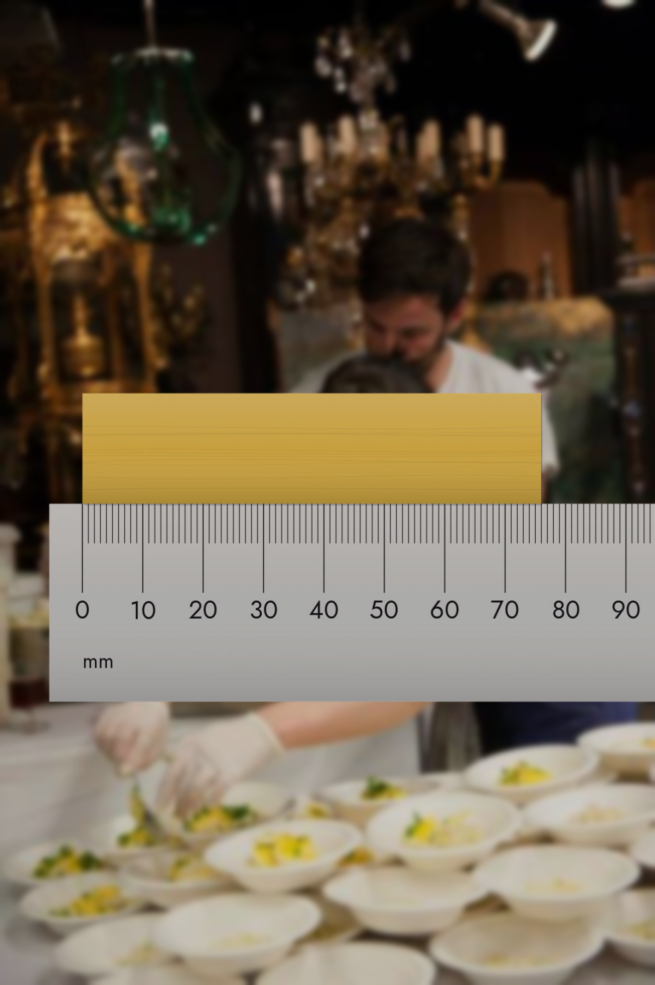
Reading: {"value": 76, "unit": "mm"}
